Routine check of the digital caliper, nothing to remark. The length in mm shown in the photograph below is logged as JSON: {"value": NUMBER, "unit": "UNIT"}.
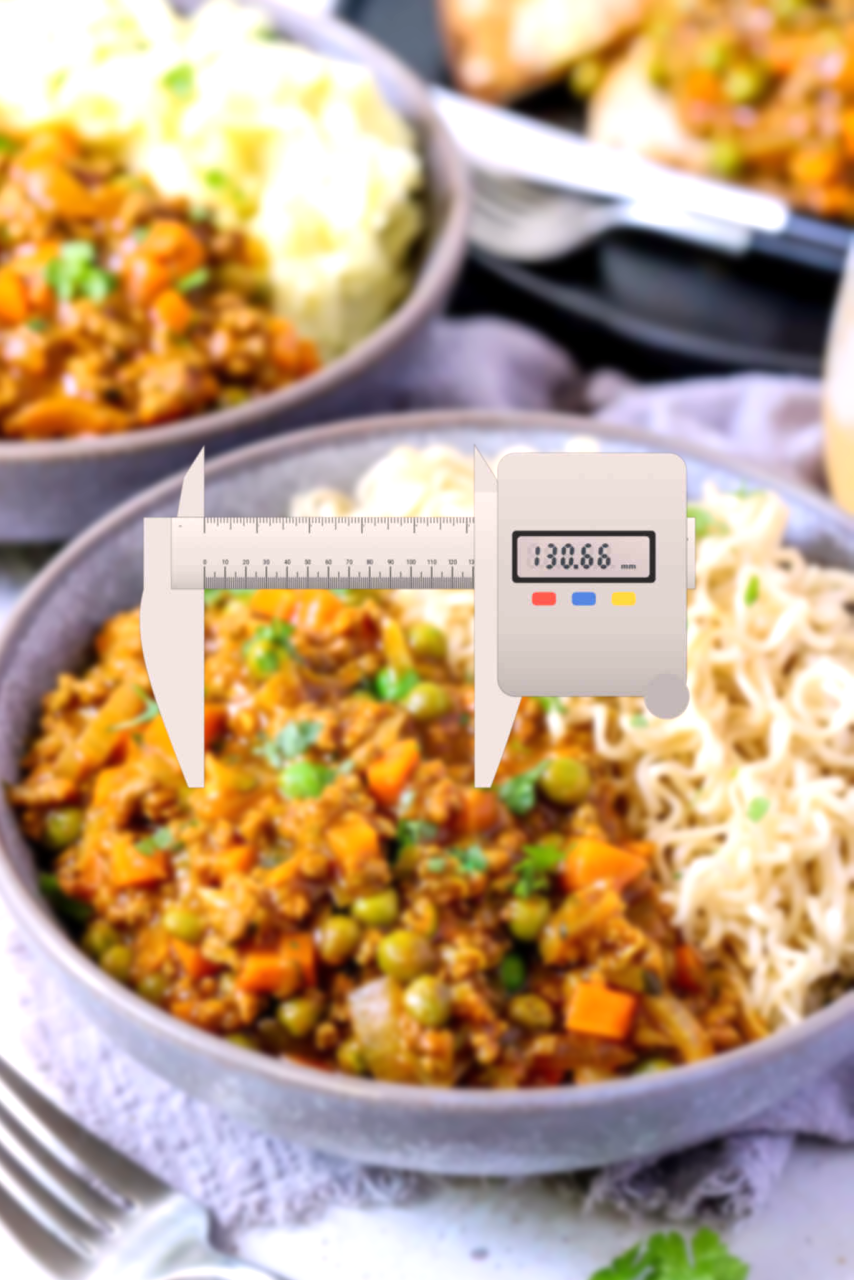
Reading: {"value": 130.66, "unit": "mm"}
